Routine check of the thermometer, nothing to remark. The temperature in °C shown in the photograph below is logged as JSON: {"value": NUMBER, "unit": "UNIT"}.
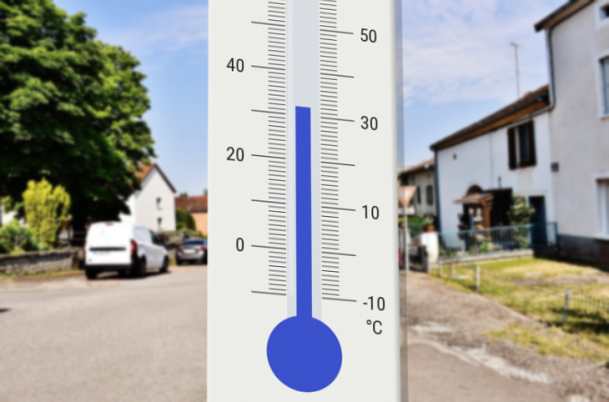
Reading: {"value": 32, "unit": "°C"}
